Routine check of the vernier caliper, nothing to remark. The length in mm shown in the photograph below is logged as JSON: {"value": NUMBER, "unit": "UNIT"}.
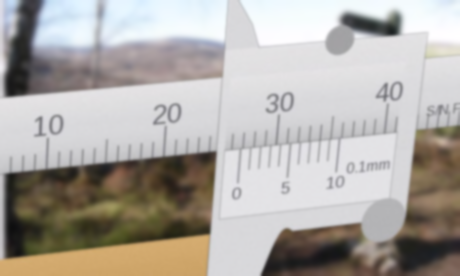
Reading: {"value": 26.8, "unit": "mm"}
